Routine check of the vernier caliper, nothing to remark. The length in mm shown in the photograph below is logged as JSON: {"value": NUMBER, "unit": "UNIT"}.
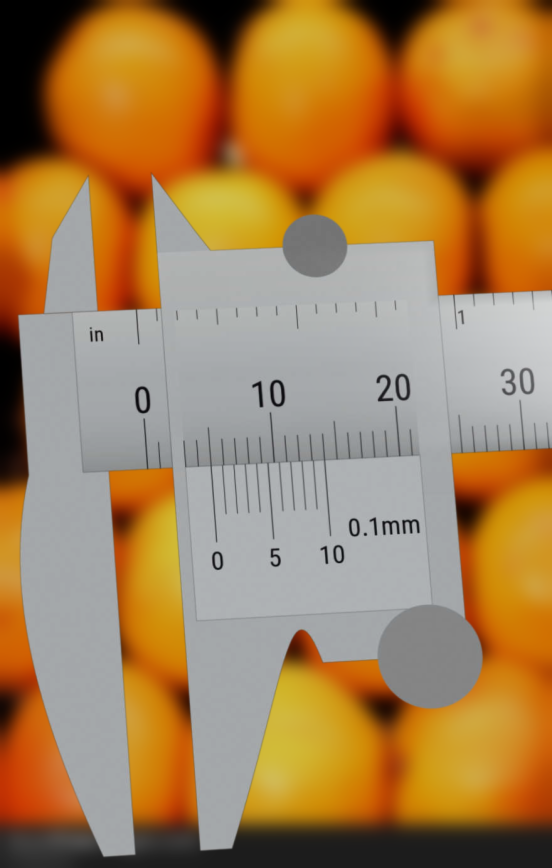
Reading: {"value": 5.0, "unit": "mm"}
